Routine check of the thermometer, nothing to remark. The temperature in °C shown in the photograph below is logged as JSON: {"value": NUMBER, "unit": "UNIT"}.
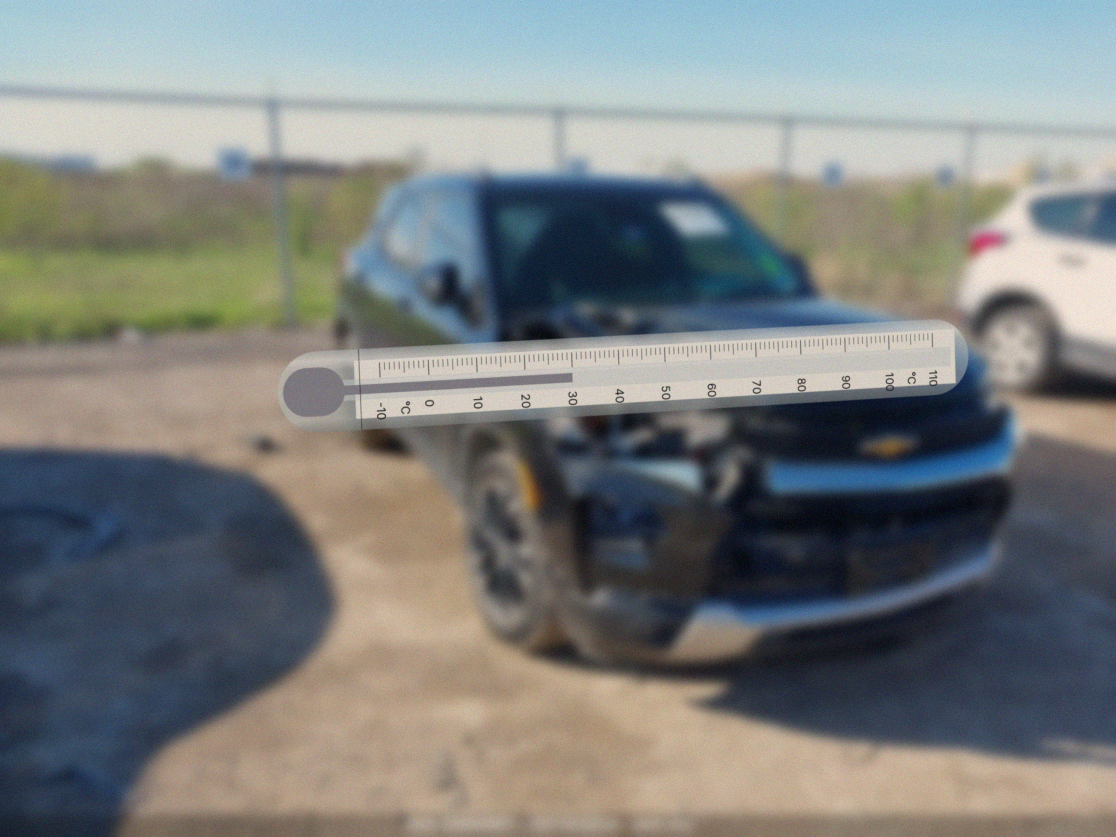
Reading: {"value": 30, "unit": "°C"}
